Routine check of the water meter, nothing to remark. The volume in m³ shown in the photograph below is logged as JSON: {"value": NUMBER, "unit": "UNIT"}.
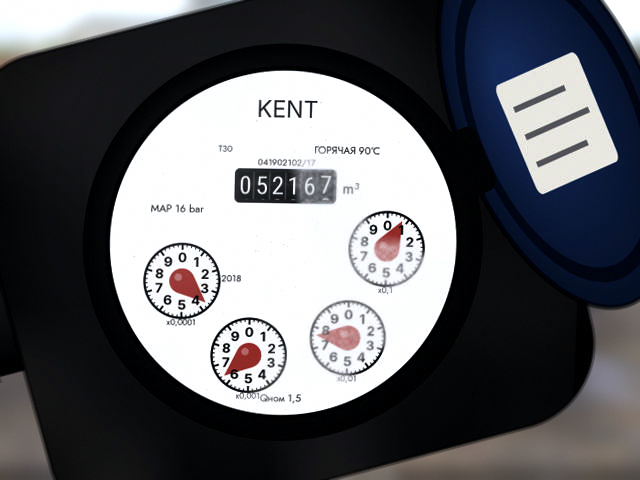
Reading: {"value": 52167.0763, "unit": "m³"}
